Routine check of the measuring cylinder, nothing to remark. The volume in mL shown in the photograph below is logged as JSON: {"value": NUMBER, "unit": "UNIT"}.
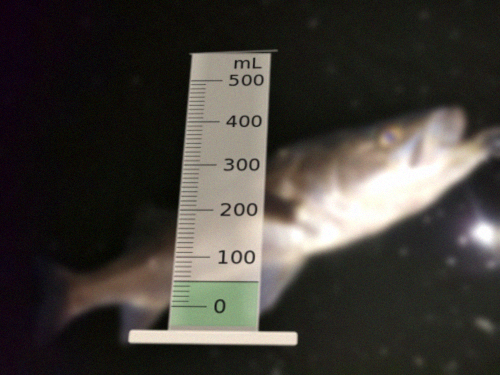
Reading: {"value": 50, "unit": "mL"}
